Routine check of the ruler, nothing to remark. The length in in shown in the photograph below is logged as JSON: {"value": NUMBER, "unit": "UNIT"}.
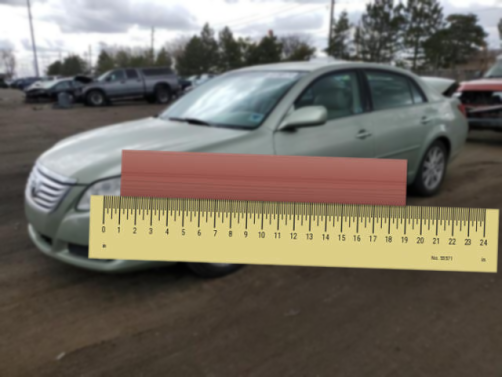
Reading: {"value": 18, "unit": "in"}
